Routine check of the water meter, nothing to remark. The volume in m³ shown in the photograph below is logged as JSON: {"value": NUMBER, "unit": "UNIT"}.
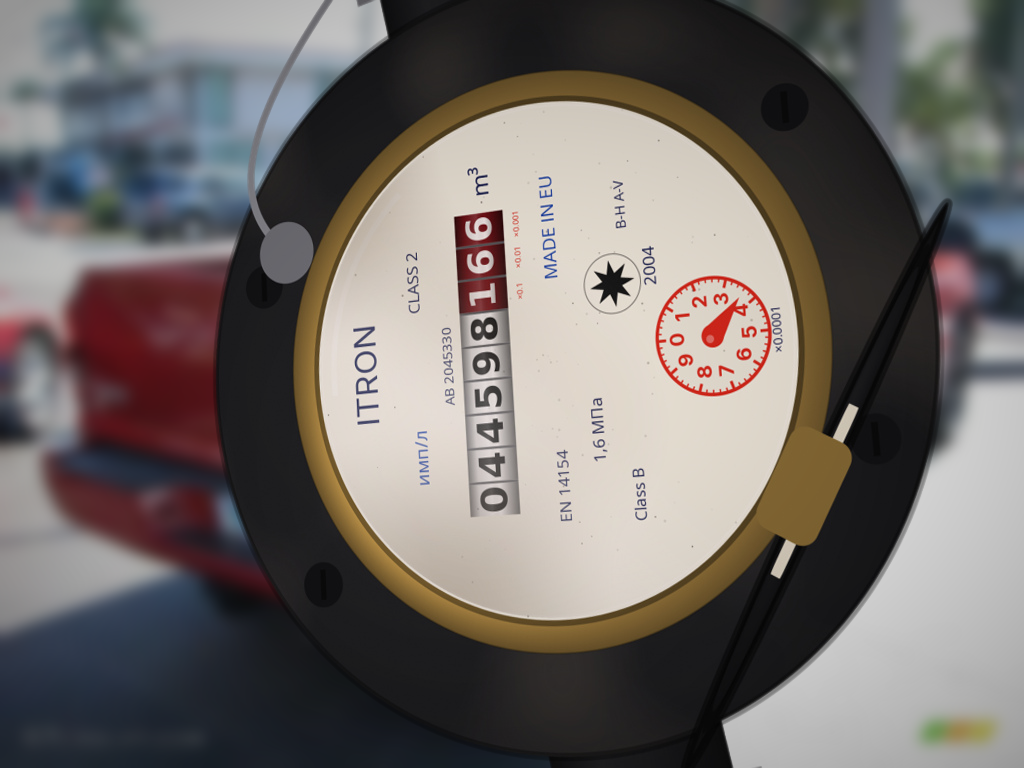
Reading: {"value": 44598.1663, "unit": "m³"}
